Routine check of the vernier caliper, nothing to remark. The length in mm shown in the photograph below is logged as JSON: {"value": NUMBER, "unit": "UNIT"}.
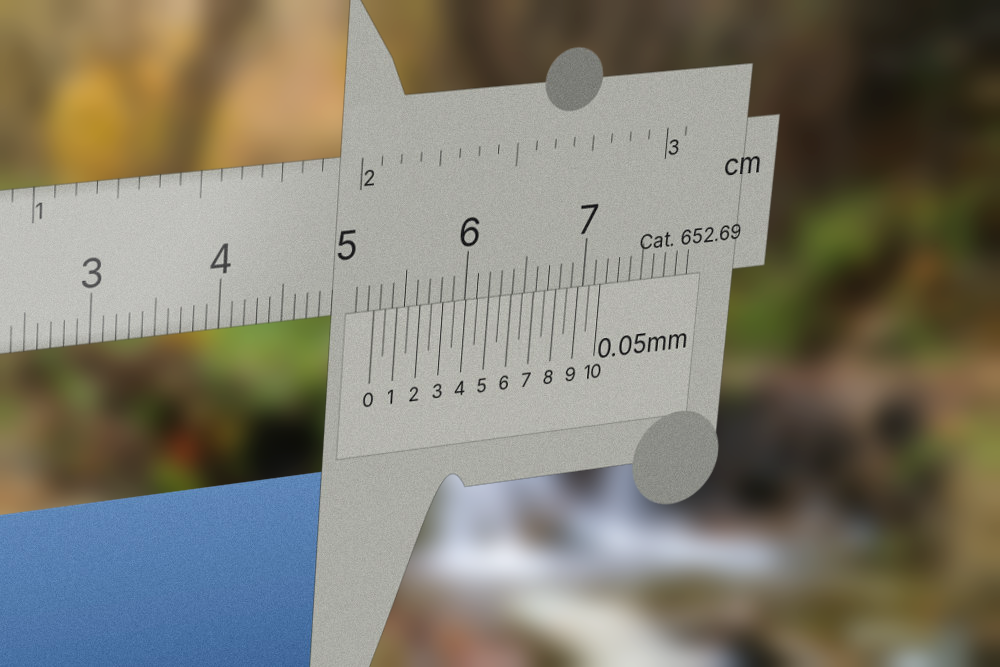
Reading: {"value": 52.5, "unit": "mm"}
